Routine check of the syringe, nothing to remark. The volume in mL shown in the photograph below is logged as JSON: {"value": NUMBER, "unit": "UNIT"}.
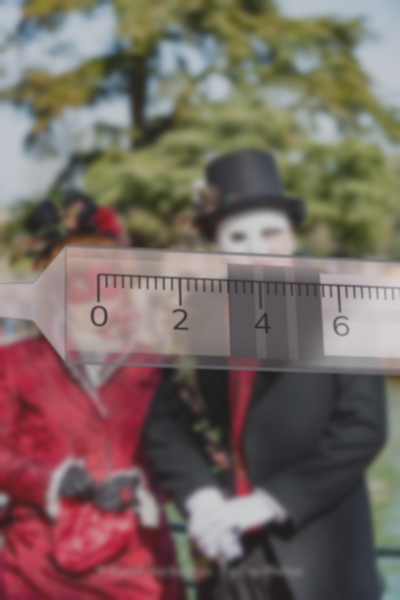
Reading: {"value": 3.2, "unit": "mL"}
